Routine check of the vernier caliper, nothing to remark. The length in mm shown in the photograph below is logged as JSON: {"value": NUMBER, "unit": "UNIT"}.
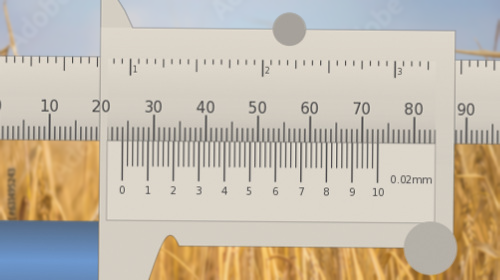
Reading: {"value": 24.0, "unit": "mm"}
